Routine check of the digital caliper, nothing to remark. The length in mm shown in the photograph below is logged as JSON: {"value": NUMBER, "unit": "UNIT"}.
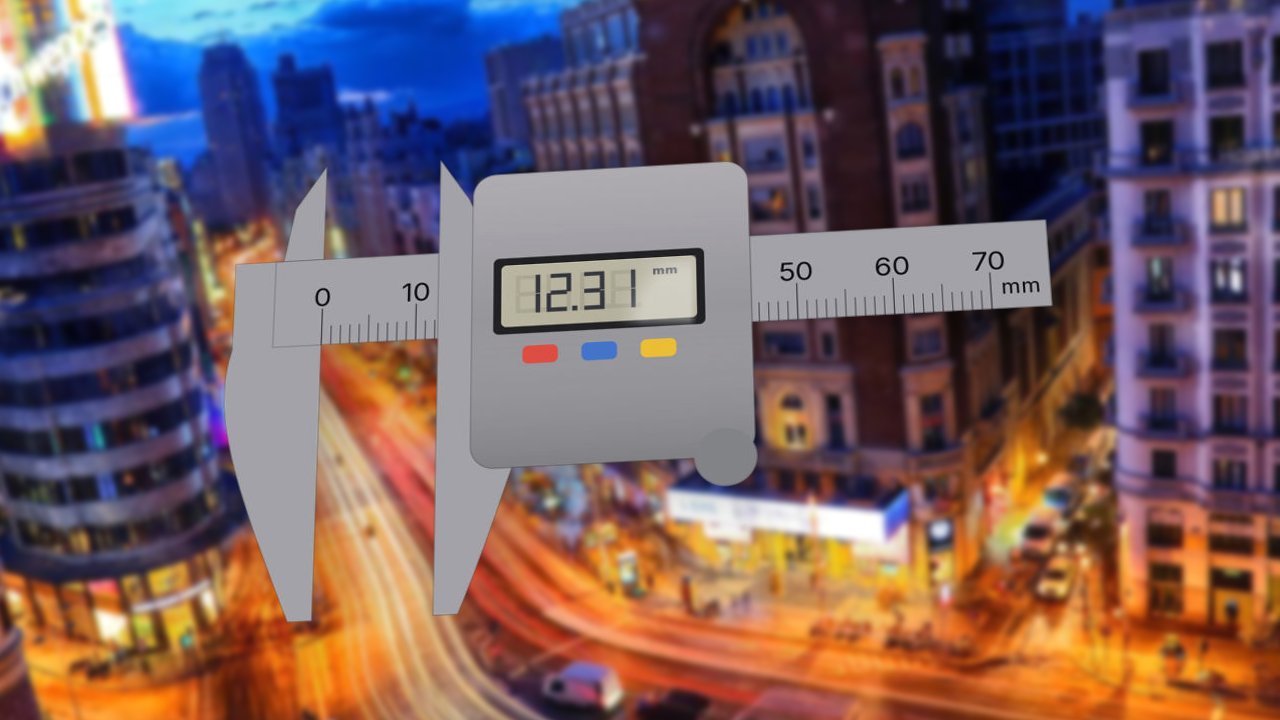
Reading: {"value": 12.31, "unit": "mm"}
